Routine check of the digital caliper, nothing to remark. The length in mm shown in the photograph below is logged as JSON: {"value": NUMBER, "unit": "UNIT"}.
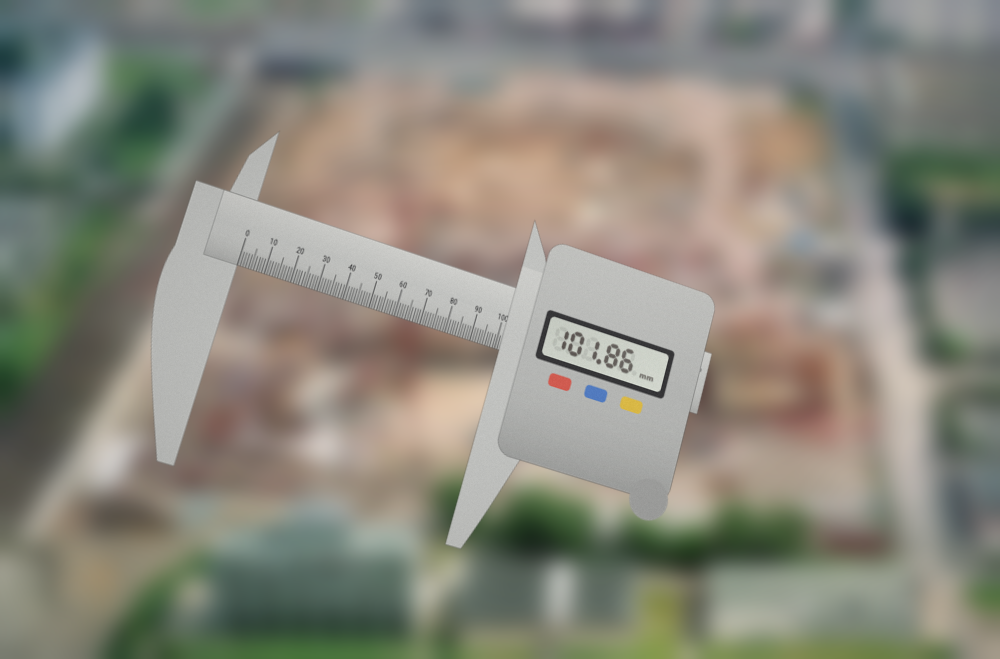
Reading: {"value": 101.86, "unit": "mm"}
